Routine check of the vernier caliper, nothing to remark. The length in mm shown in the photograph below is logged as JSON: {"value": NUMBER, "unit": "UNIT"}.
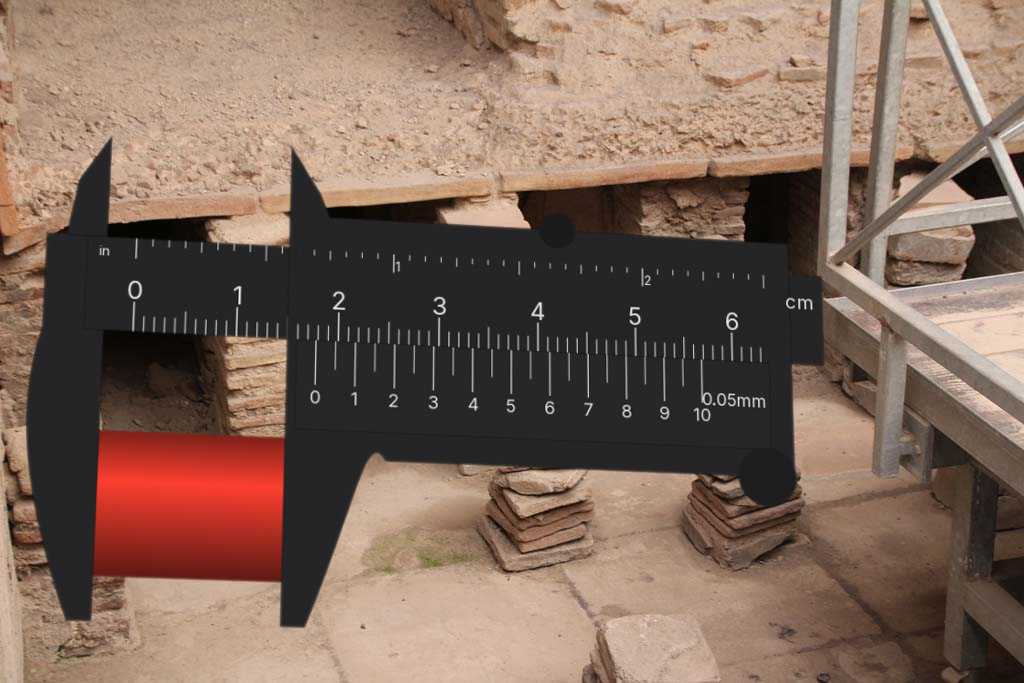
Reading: {"value": 17.8, "unit": "mm"}
